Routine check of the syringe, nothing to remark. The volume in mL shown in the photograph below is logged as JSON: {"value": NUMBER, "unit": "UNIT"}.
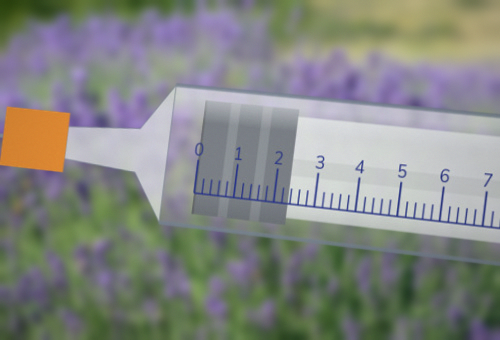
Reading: {"value": 0, "unit": "mL"}
